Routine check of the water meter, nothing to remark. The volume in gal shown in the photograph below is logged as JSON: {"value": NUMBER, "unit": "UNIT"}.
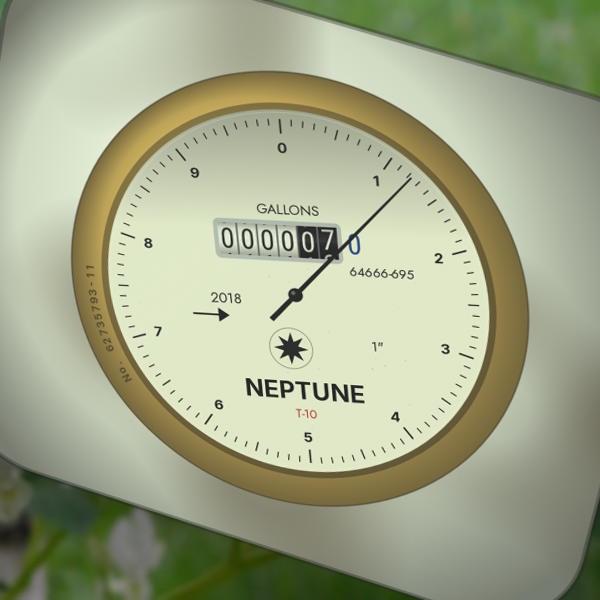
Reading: {"value": 71.2, "unit": "gal"}
